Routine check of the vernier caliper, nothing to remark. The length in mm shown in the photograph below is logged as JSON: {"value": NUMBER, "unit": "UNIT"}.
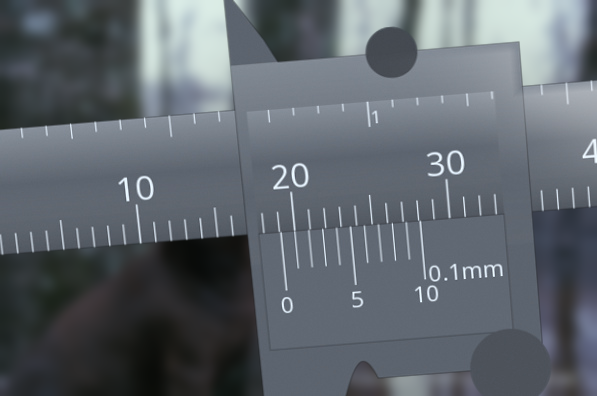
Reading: {"value": 19.1, "unit": "mm"}
